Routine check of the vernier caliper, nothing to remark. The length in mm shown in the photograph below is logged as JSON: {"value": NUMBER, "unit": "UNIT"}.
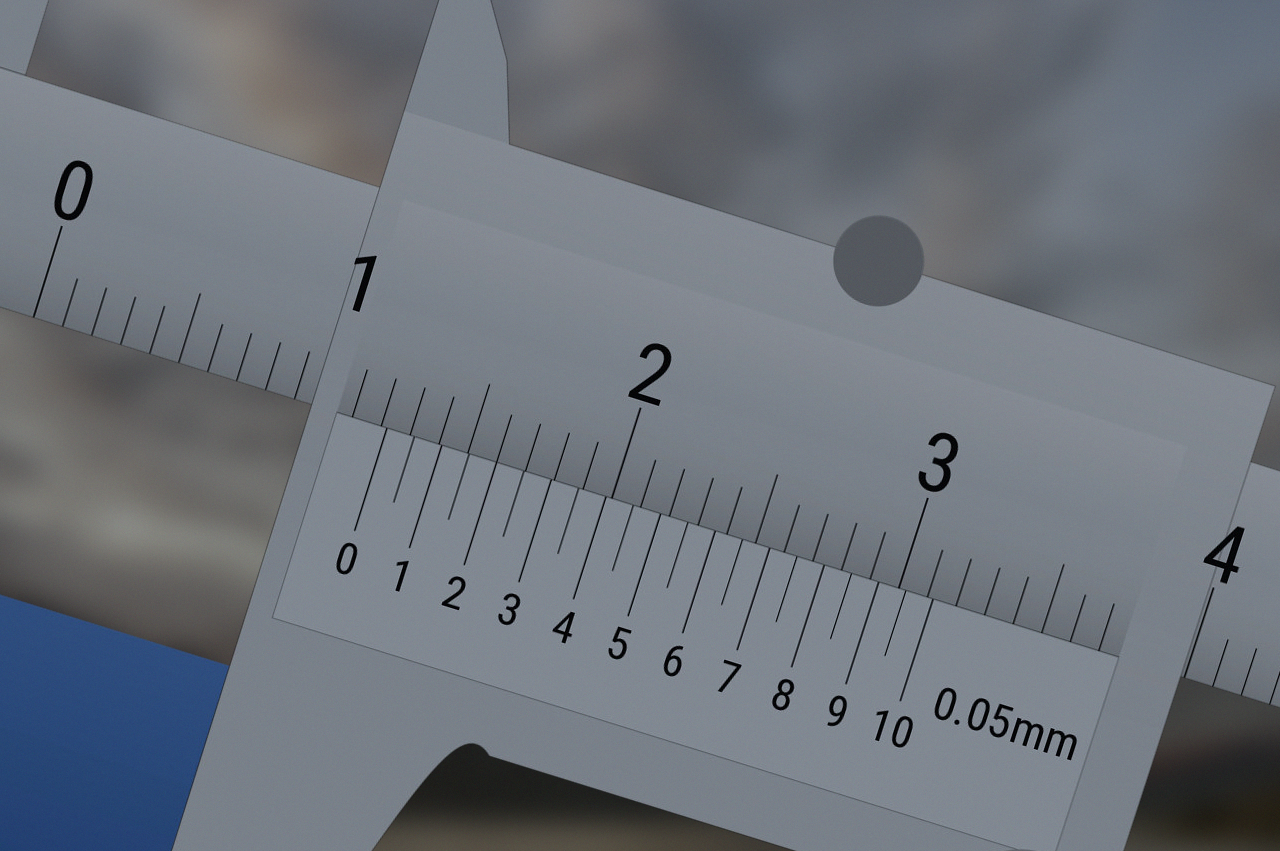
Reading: {"value": 12.20, "unit": "mm"}
